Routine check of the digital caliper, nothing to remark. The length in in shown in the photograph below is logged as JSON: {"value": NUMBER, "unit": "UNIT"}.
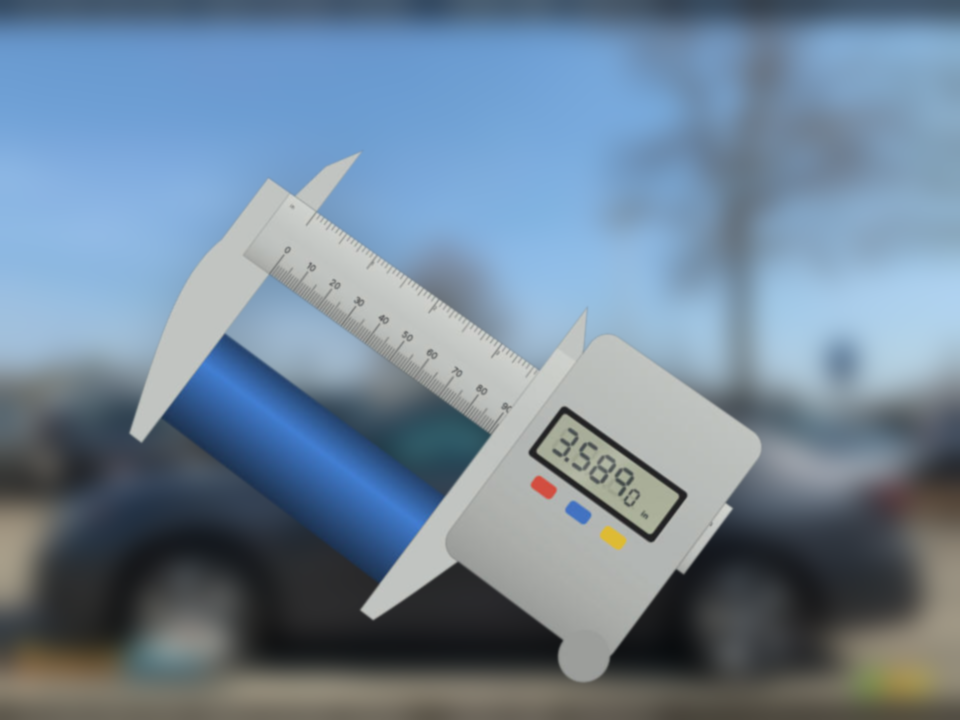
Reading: {"value": 3.5890, "unit": "in"}
